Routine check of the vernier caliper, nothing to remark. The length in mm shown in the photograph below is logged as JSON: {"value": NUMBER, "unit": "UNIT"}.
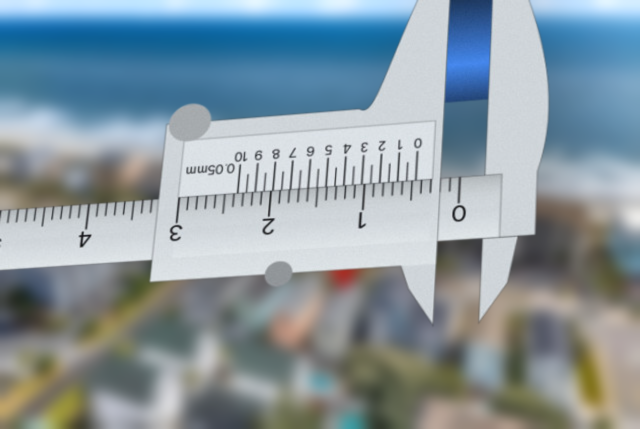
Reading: {"value": 4.6, "unit": "mm"}
